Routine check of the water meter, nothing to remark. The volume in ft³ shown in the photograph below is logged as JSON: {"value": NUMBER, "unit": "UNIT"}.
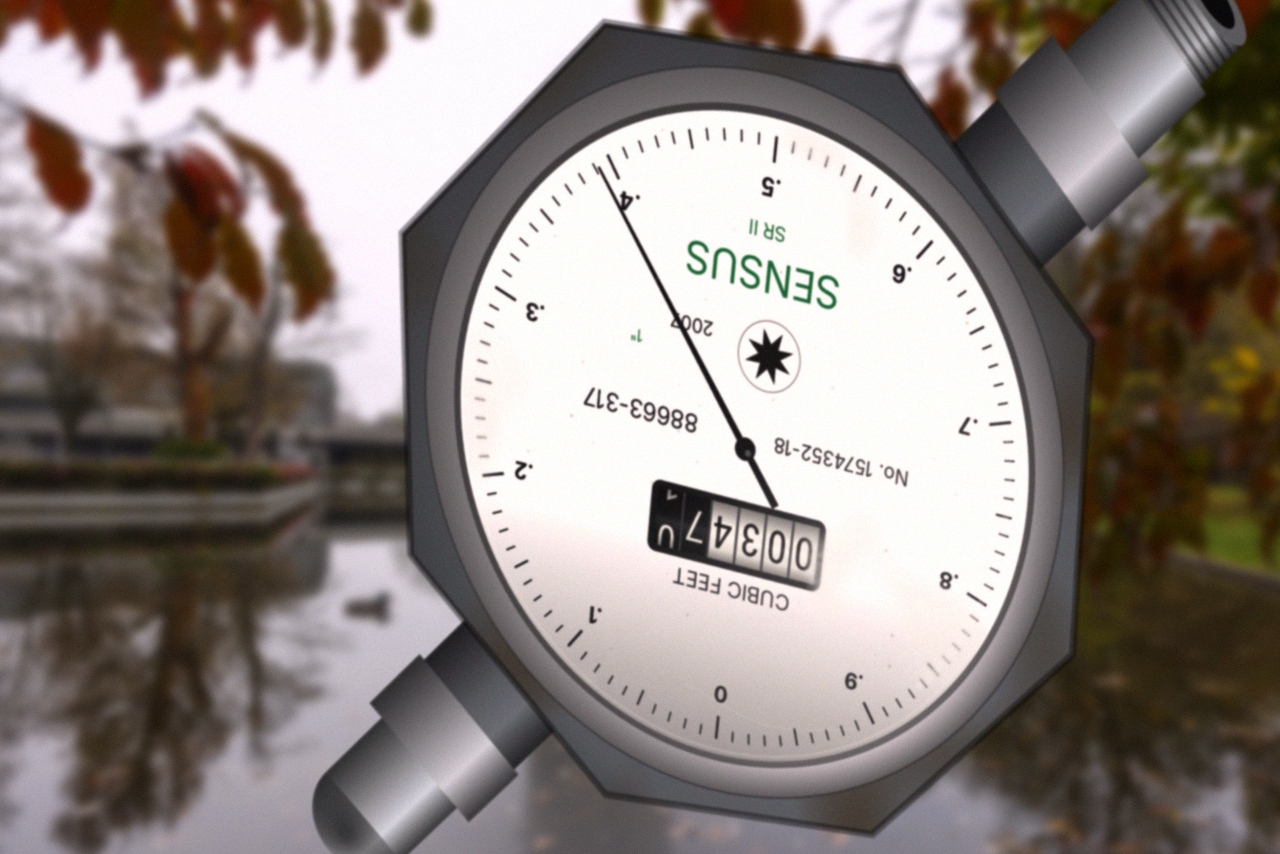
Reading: {"value": 3470.39, "unit": "ft³"}
